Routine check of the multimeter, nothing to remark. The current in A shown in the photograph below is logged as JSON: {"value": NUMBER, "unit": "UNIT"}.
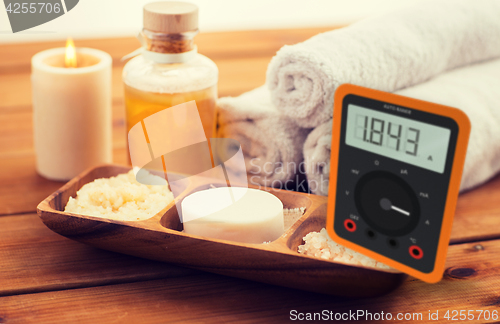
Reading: {"value": 1.843, "unit": "A"}
